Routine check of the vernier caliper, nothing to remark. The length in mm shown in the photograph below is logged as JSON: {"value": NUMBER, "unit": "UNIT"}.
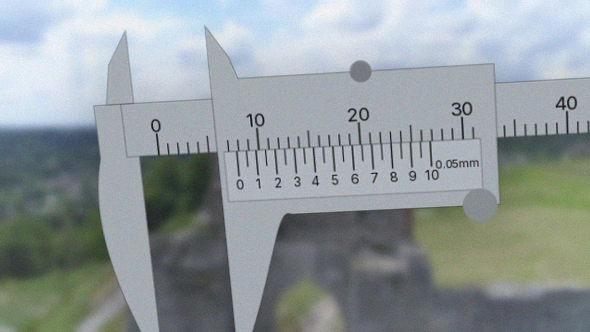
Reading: {"value": 7.8, "unit": "mm"}
